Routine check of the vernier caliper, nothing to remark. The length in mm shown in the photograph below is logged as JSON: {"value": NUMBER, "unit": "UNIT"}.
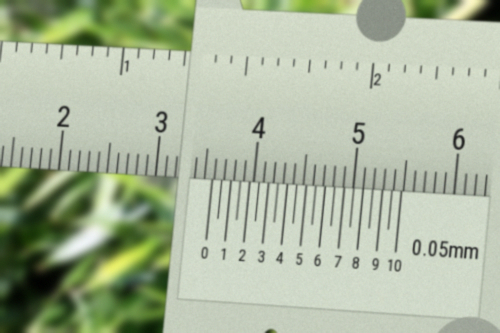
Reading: {"value": 35.8, "unit": "mm"}
